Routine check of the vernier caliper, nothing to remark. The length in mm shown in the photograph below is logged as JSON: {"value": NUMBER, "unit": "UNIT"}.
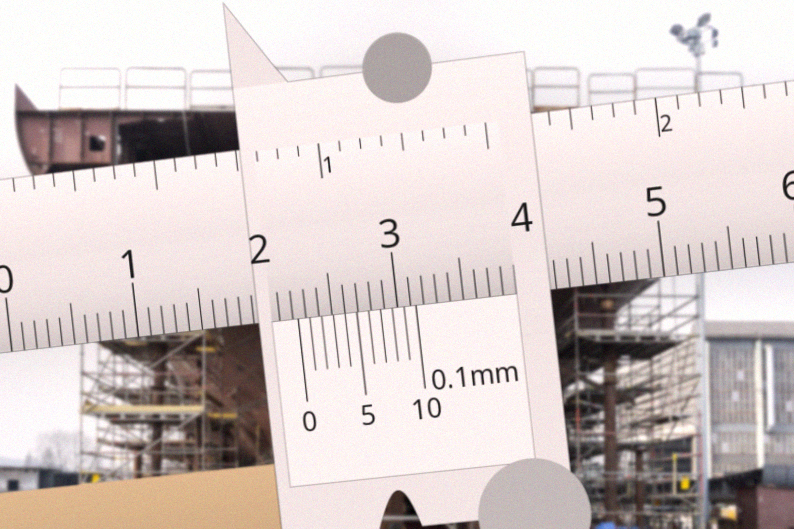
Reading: {"value": 22.4, "unit": "mm"}
